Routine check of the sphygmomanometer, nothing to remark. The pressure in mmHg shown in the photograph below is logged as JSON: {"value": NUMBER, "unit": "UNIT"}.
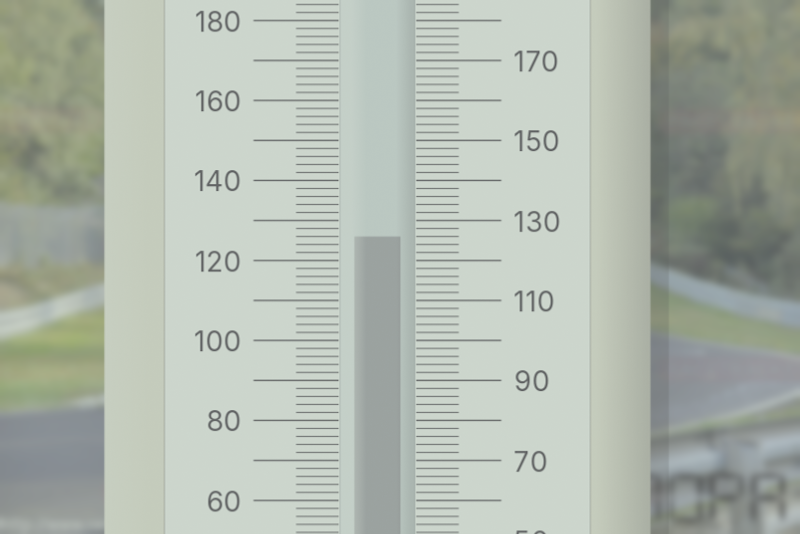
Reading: {"value": 126, "unit": "mmHg"}
